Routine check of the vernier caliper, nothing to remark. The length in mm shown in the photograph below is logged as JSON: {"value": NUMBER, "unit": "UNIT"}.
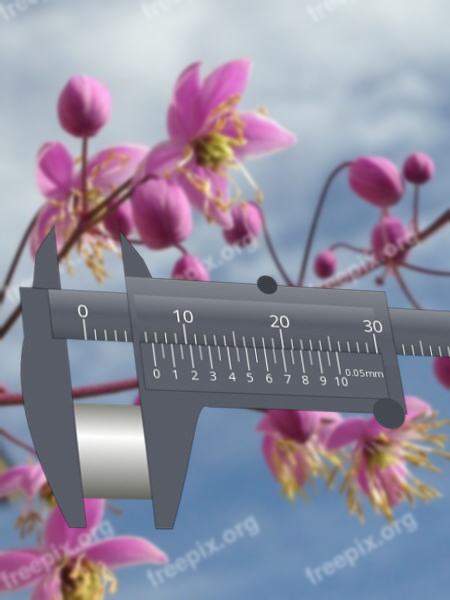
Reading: {"value": 6.6, "unit": "mm"}
